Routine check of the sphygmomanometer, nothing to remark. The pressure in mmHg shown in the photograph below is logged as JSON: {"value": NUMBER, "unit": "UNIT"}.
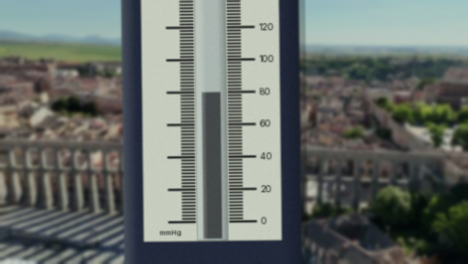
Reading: {"value": 80, "unit": "mmHg"}
